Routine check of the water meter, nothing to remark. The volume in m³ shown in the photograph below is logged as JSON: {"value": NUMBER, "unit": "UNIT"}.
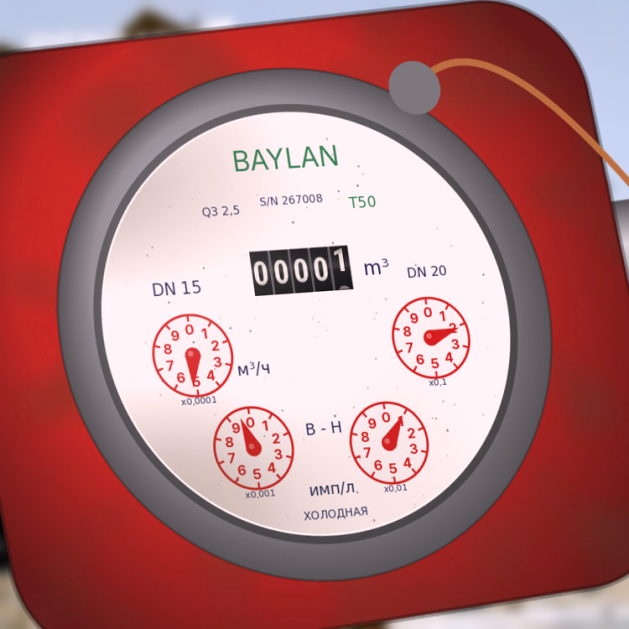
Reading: {"value": 1.2095, "unit": "m³"}
